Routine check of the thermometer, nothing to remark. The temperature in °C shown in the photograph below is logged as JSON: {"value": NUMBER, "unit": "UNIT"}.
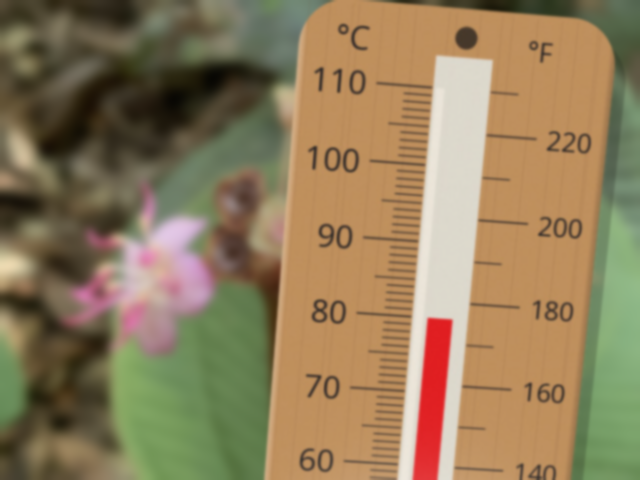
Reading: {"value": 80, "unit": "°C"}
